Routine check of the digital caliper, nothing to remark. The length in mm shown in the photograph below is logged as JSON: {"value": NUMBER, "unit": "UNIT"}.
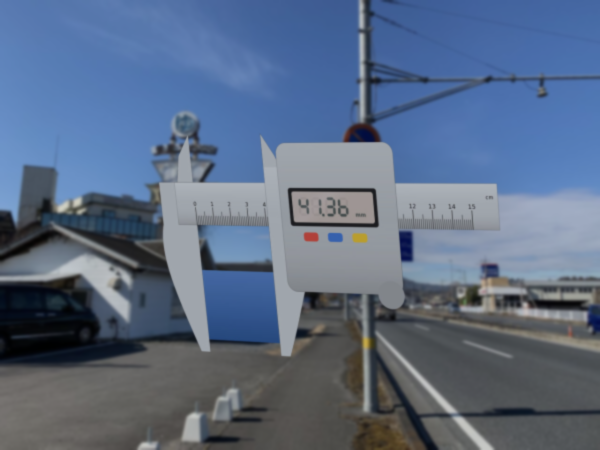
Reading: {"value": 41.36, "unit": "mm"}
